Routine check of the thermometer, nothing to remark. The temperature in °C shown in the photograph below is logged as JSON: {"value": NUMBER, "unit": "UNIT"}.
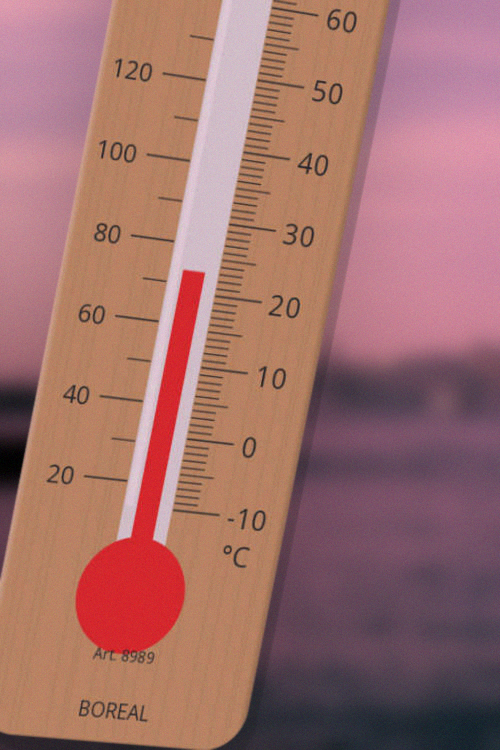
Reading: {"value": 23, "unit": "°C"}
